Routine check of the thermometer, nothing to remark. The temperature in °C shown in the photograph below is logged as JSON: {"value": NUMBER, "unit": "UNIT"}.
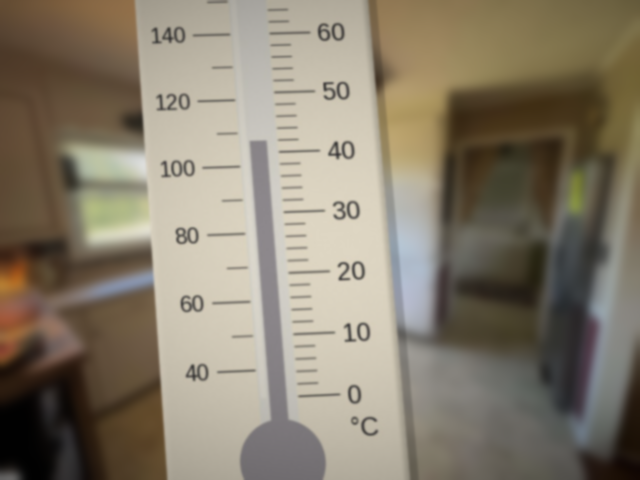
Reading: {"value": 42, "unit": "°C"}
